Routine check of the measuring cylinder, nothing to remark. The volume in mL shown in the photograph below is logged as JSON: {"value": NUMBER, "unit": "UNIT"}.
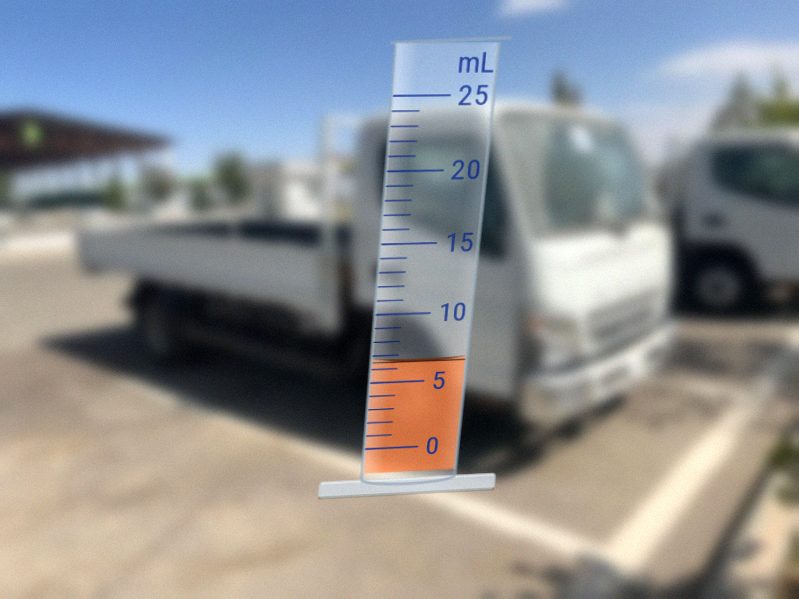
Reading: {"value": 6.5, "unit": "mL"}
